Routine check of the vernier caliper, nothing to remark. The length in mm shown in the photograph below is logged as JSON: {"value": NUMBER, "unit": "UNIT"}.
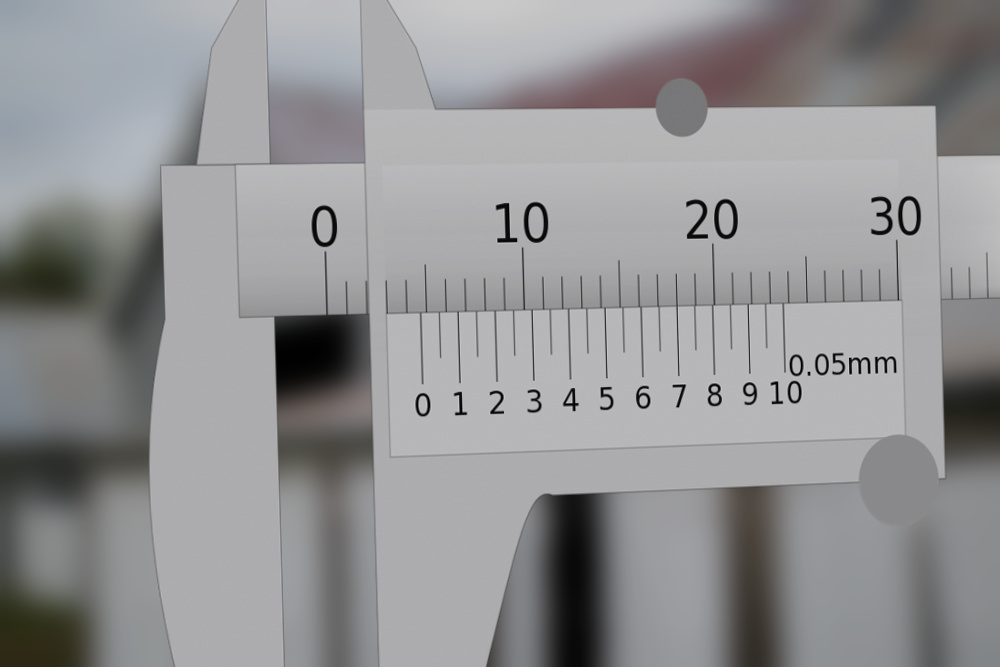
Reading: {"value": 4.7, "unit": "mm"}
